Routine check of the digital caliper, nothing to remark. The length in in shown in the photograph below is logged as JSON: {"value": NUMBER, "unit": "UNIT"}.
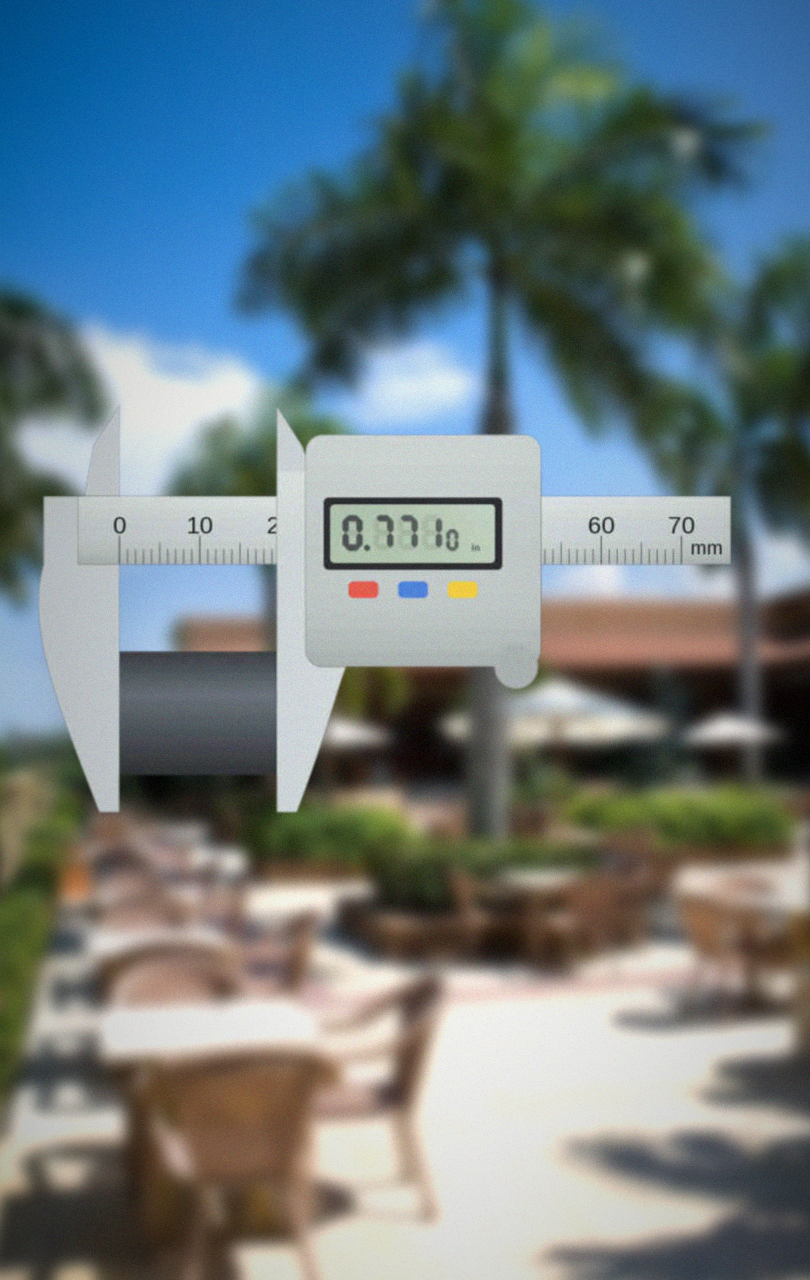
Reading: {"value": 0.7710, "unit": "in"}
